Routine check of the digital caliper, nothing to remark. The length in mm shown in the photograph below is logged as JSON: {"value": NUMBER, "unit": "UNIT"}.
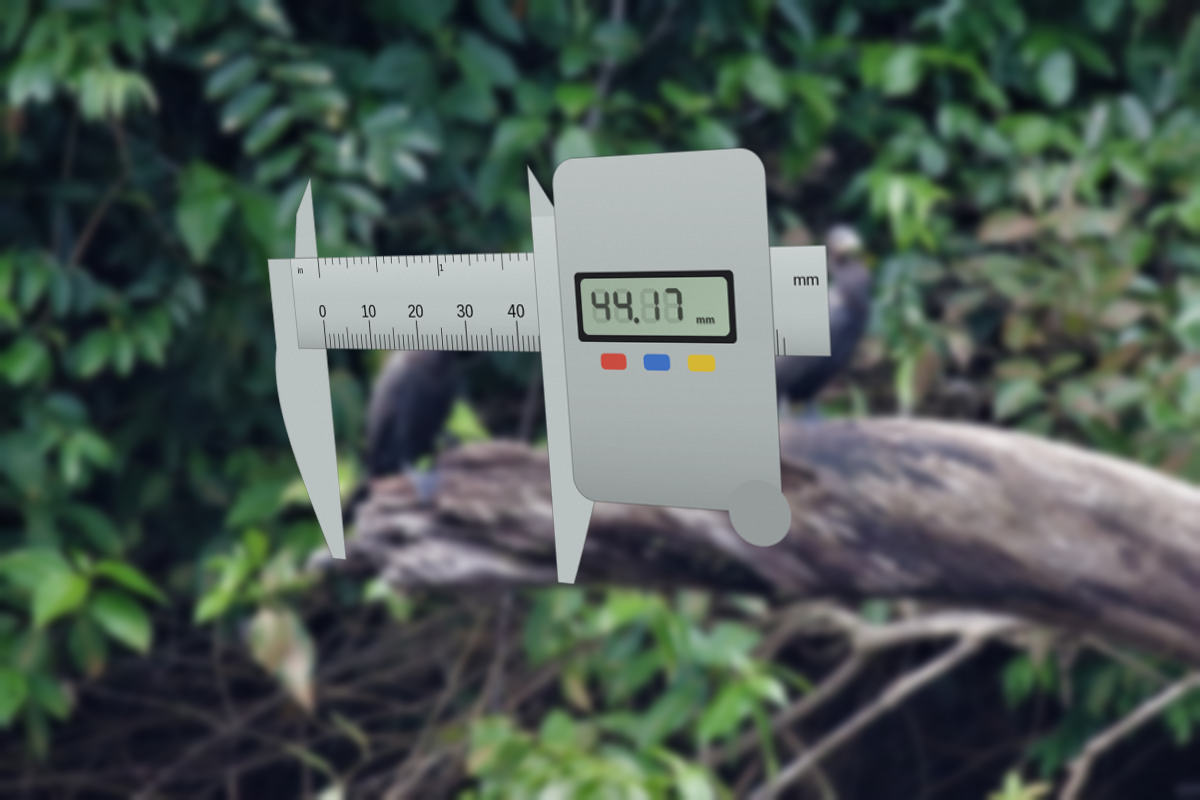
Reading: {"value": 44.17, "unit": "mm"}
